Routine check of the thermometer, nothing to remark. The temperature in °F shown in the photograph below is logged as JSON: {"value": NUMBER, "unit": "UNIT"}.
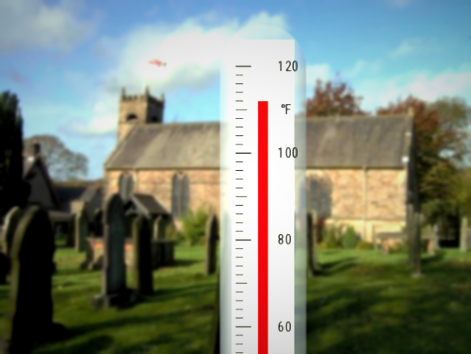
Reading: {"value": 112, "unit": "°F"}
